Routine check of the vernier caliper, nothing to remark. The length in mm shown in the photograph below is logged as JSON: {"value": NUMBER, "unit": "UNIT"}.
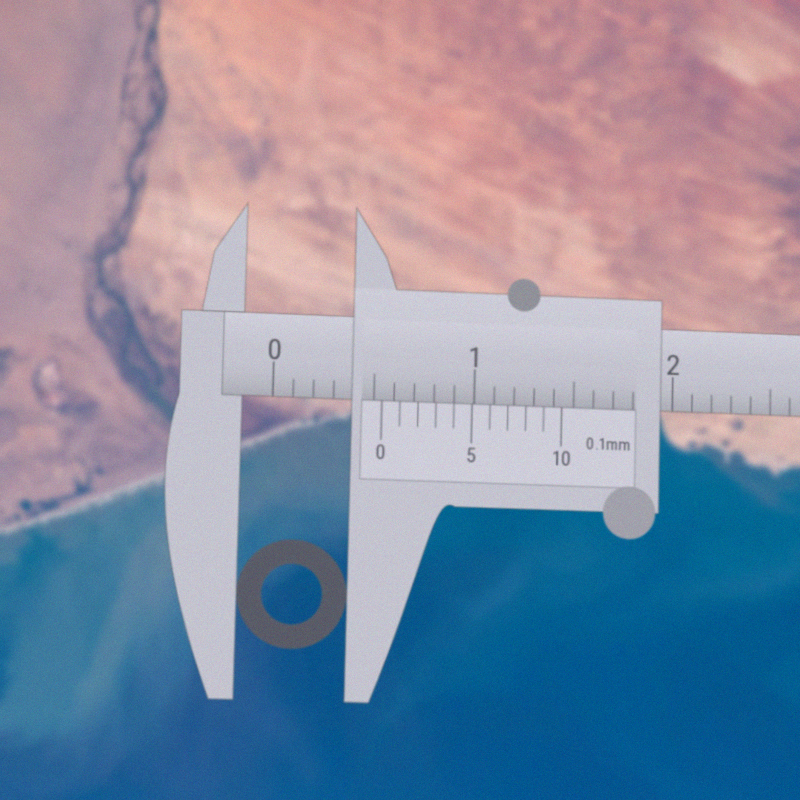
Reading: {"value": 5.4, "unit": "mm"}
